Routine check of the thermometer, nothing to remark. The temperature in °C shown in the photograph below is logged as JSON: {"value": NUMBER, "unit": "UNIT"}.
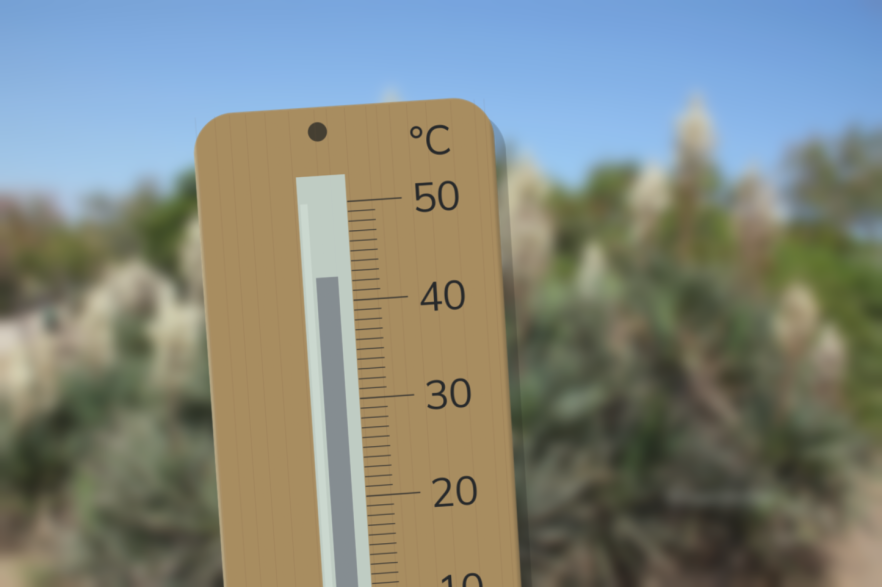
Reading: {"value": 42.5, "unit": "°C"}
